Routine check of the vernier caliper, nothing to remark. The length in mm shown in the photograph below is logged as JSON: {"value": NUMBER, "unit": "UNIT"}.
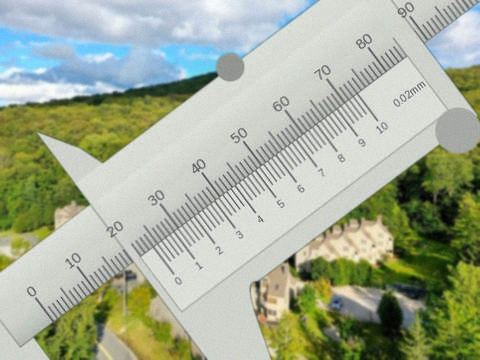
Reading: {"value": 24.0, "unit": "mm"}
